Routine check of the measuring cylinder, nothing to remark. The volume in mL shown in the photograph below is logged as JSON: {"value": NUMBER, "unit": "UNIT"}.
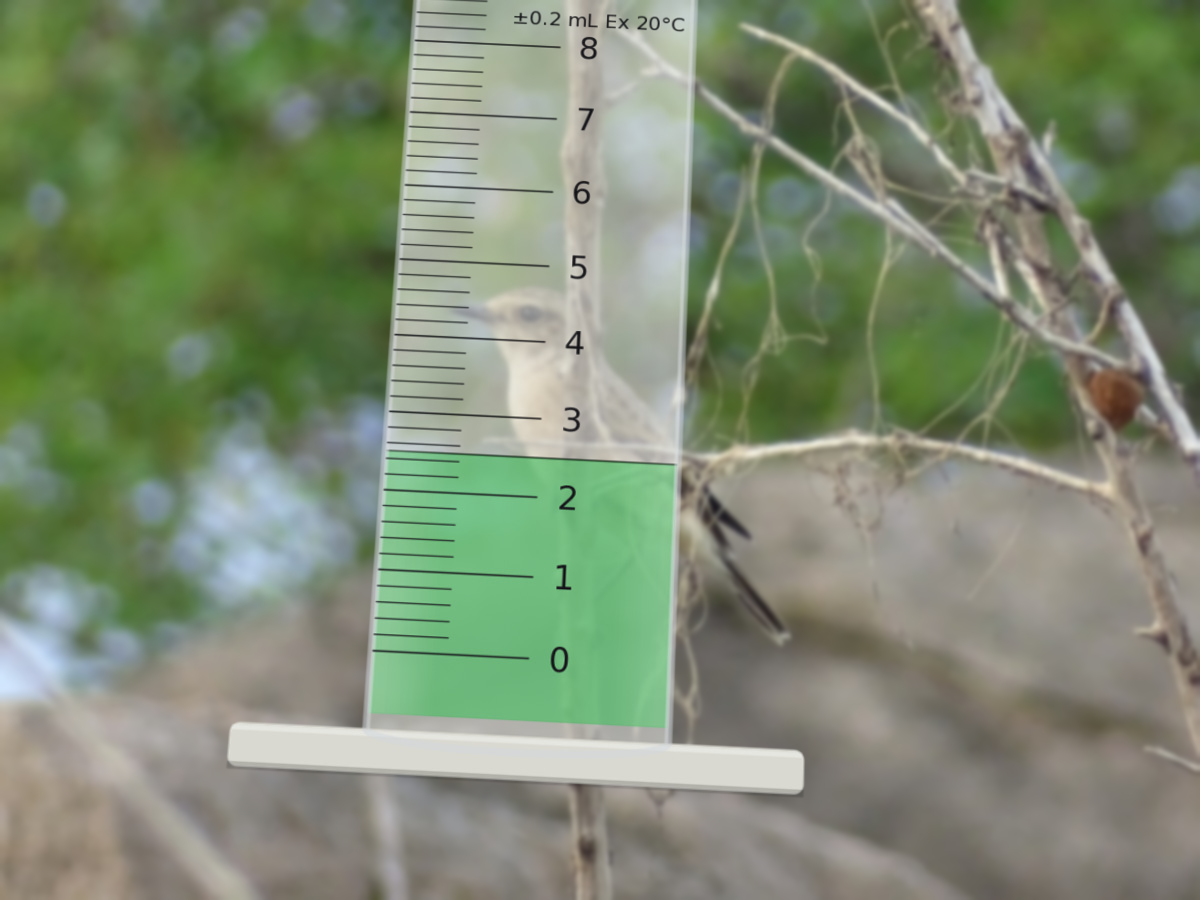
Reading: {"value": 2.5, "unit": "mL"}
